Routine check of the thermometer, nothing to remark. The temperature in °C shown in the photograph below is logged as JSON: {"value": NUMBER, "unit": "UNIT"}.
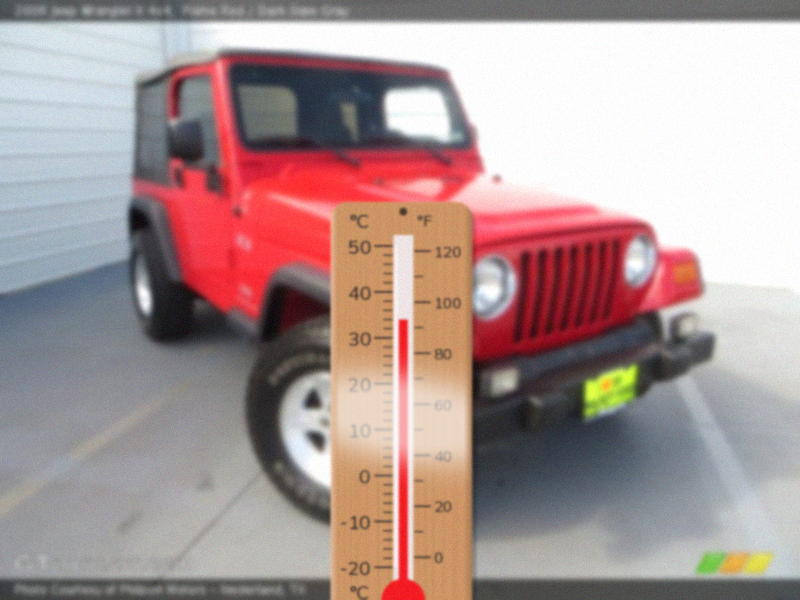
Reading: {"value": 34, "unit": "°C"}
